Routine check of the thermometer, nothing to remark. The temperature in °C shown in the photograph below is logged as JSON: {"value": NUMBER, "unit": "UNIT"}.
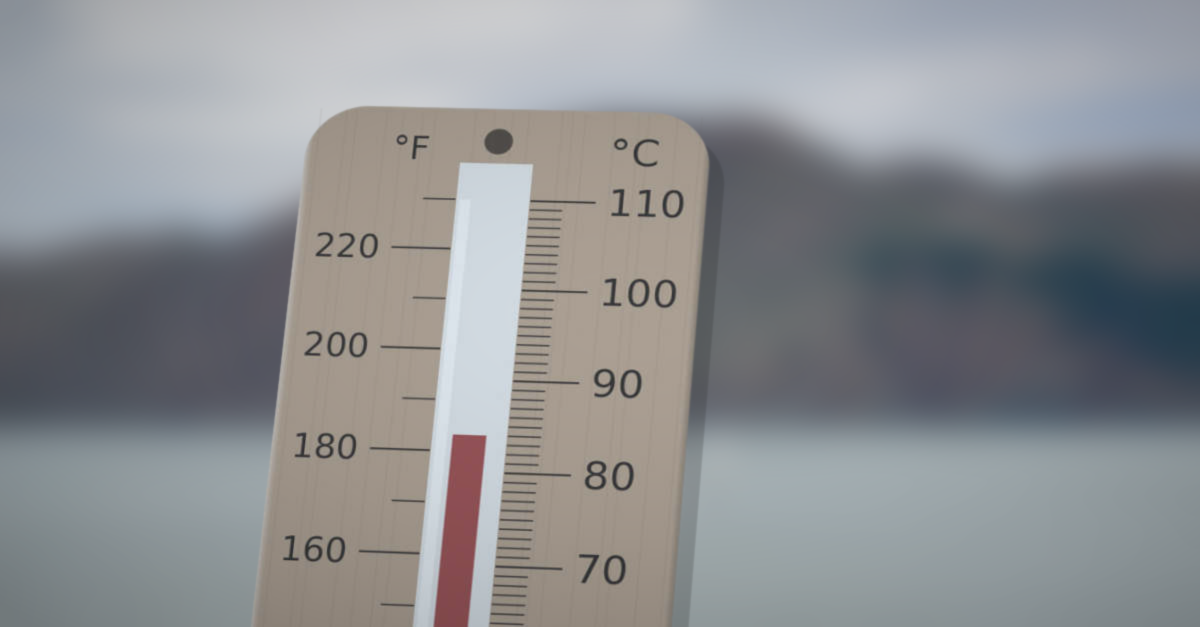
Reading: {"value": 84, "unit": "°C"}
